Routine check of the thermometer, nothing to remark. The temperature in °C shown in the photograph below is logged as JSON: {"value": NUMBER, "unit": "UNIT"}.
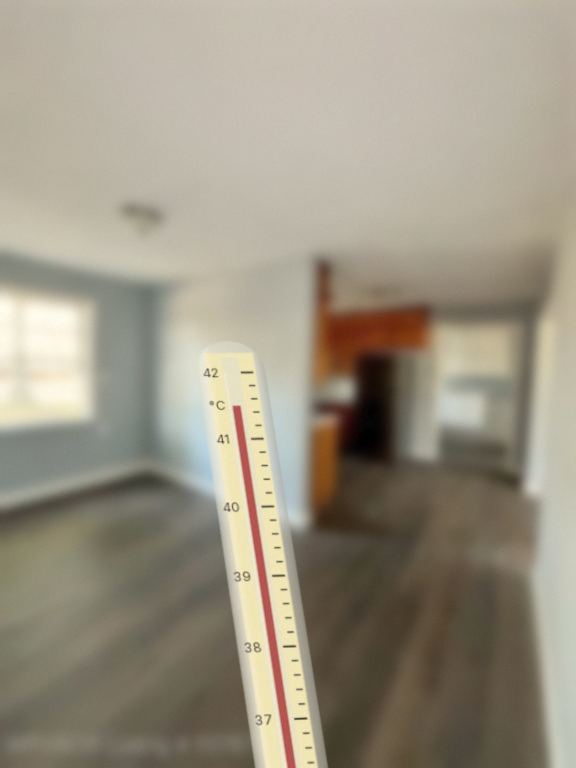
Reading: {"value": 41.5, "unit": "°C"}
